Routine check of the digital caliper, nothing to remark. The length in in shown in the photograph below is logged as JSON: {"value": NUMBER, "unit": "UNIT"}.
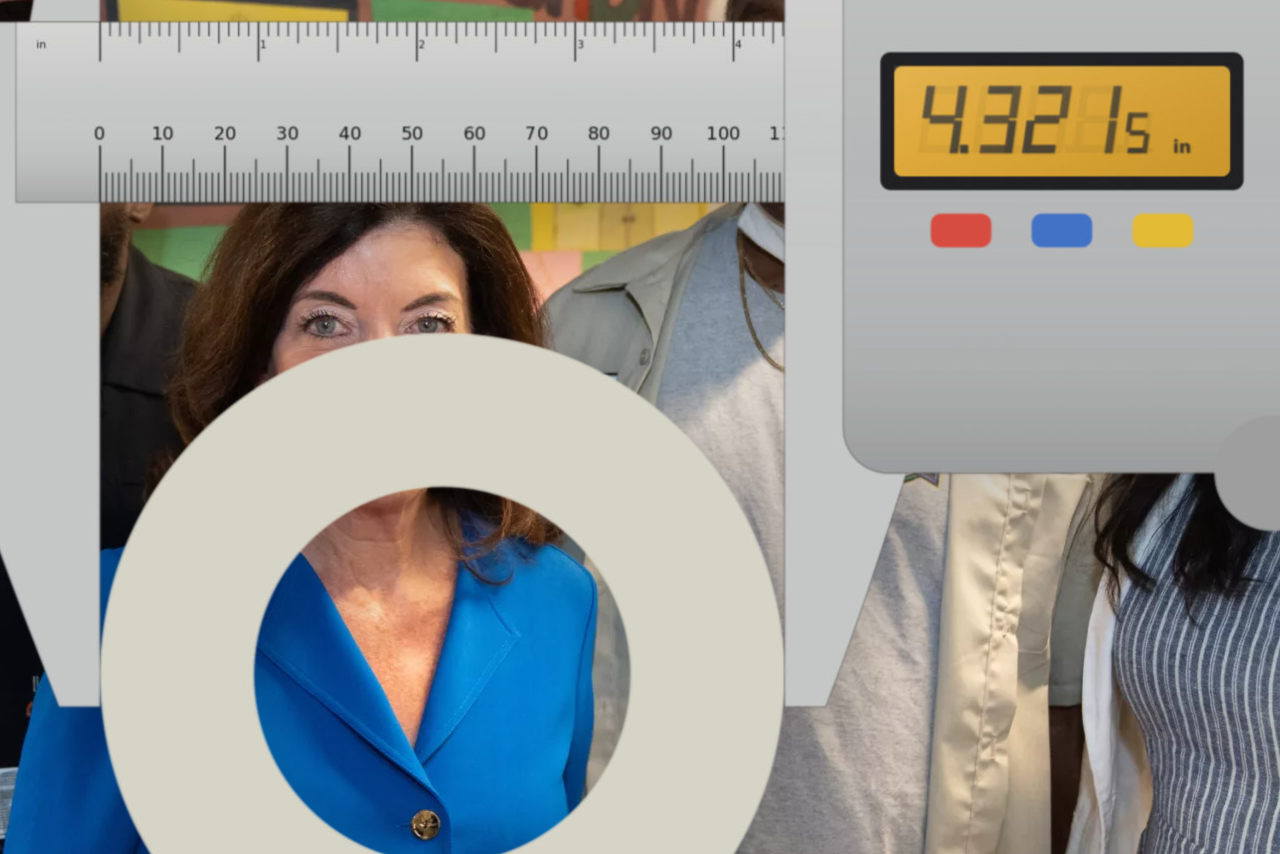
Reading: {"value": 4.3215, "unit": "in"}
